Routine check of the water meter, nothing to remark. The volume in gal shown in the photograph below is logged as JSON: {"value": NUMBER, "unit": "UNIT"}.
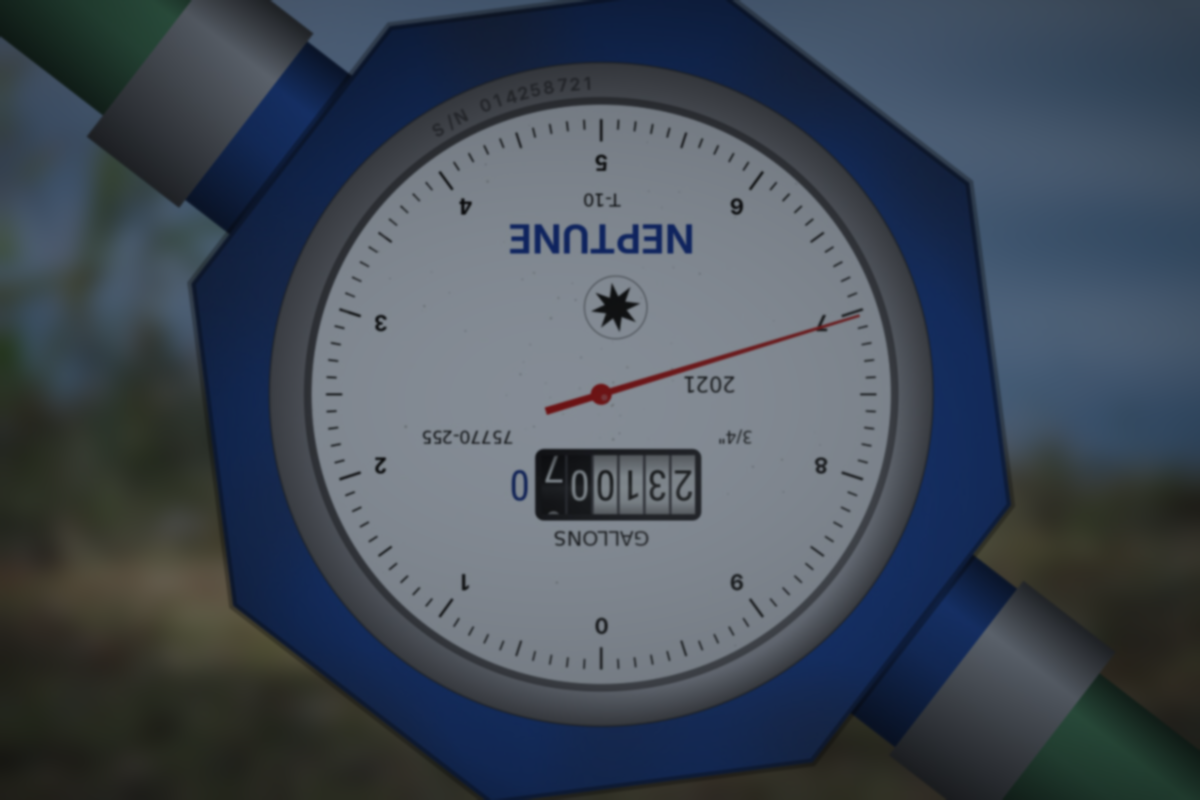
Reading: {"value": 2310067.0, "unit": "gal"}
